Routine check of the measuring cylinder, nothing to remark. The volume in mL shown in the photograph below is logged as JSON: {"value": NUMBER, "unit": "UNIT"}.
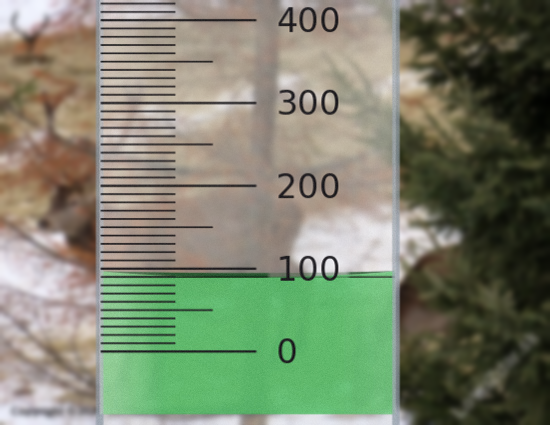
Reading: {"value": 90, "unit": "mL"}
